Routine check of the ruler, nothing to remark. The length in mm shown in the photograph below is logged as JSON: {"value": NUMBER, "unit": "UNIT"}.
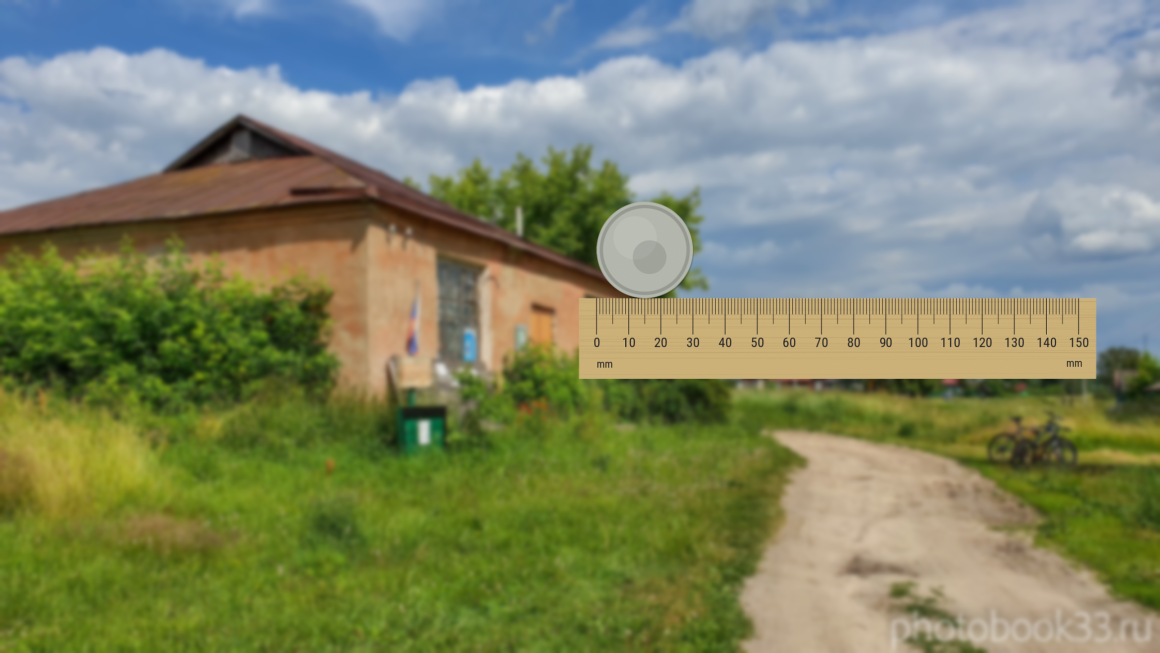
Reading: {"value": 30, "unit": "mm"}
